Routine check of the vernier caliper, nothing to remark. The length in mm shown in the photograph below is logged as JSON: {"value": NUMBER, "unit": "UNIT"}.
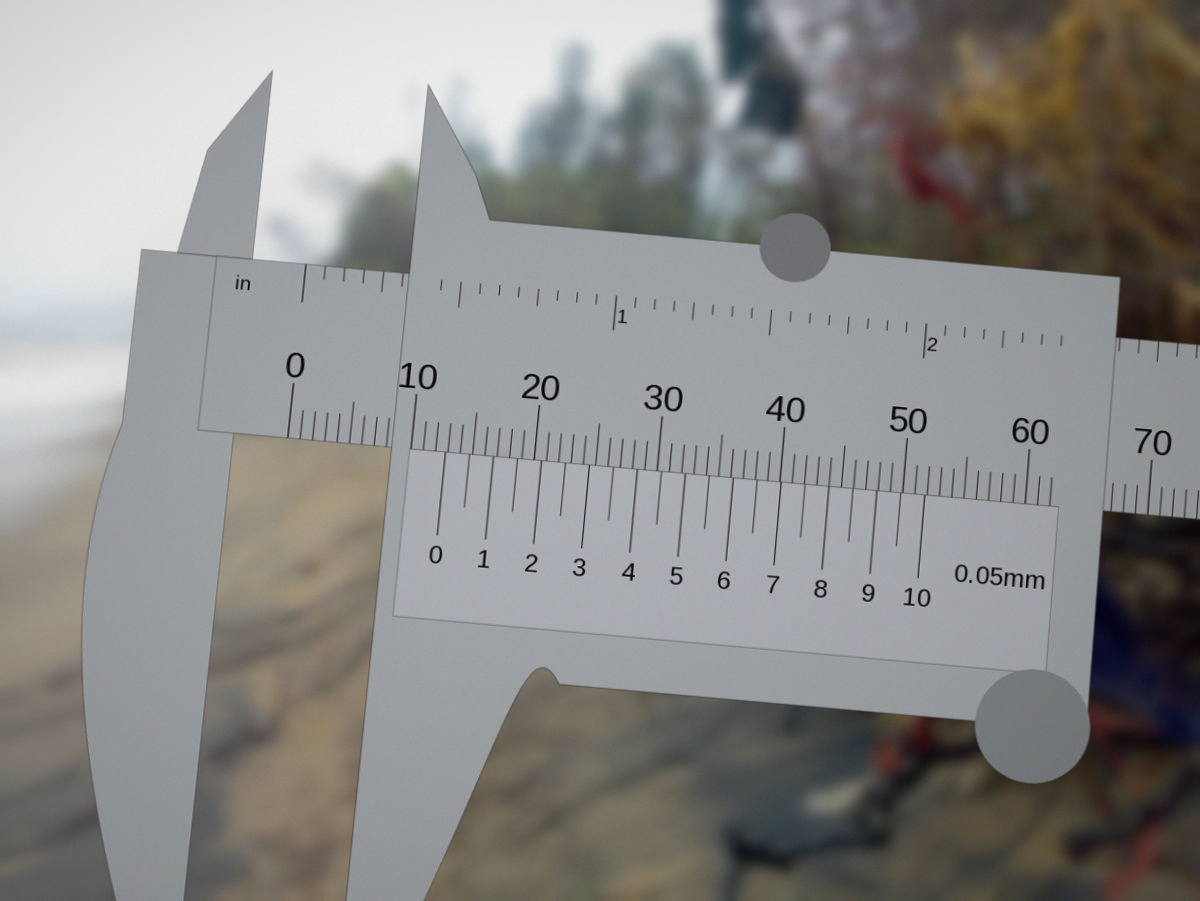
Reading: {"value": 12.8, "unit": "mm"}
